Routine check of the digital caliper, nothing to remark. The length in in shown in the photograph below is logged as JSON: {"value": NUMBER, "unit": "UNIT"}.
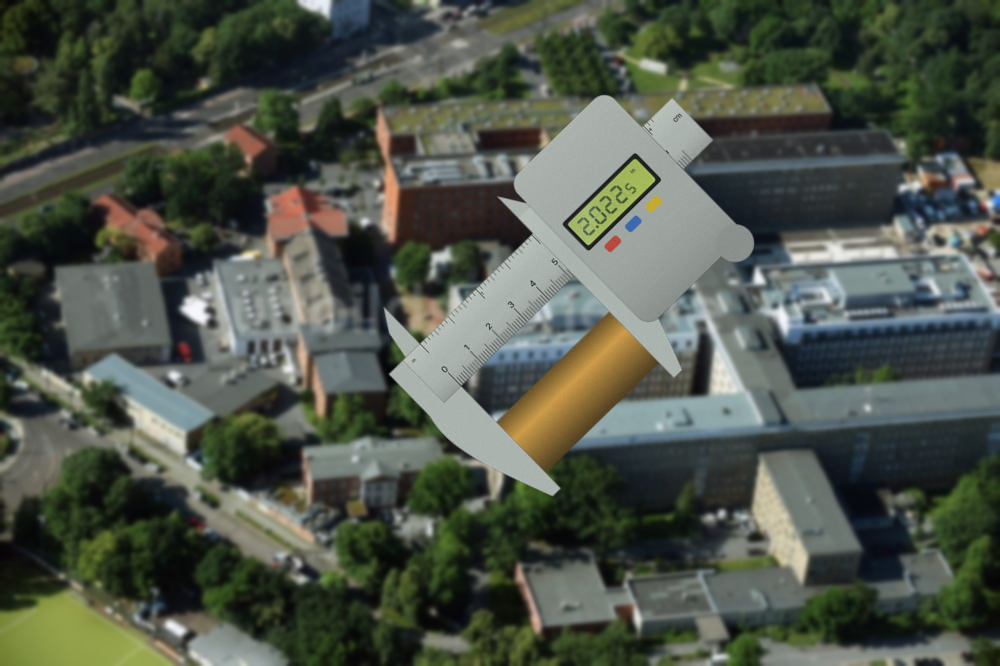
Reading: {"value": 2.0225, "unit": "in"}
